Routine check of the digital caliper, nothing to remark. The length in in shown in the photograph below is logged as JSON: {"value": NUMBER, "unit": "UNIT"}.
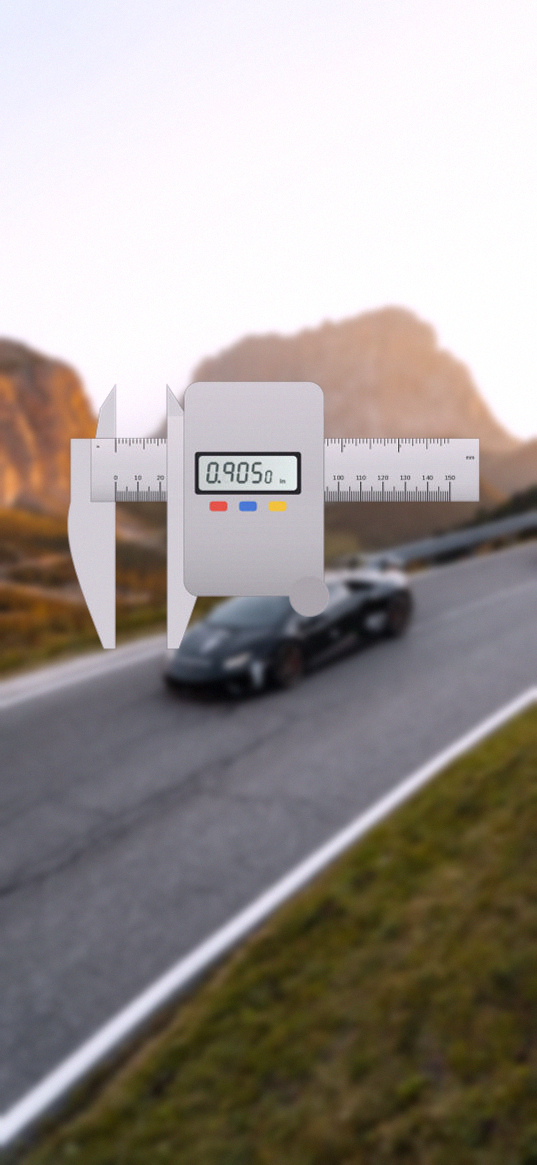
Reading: {"value": 0.9050, "unit": "in"}
